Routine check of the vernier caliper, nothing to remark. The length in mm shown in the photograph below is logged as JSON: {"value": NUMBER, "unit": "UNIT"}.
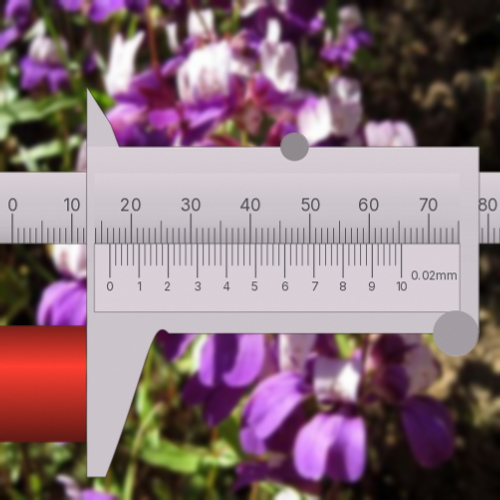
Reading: {"value": 16.4, "unit": "mm"}
